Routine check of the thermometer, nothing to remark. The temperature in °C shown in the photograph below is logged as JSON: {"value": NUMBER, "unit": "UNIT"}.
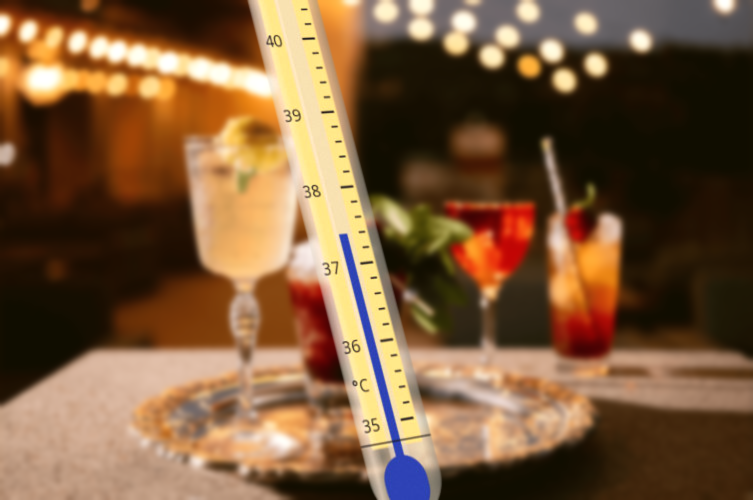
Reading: {"value": 37.4, "unit": "°C"}
